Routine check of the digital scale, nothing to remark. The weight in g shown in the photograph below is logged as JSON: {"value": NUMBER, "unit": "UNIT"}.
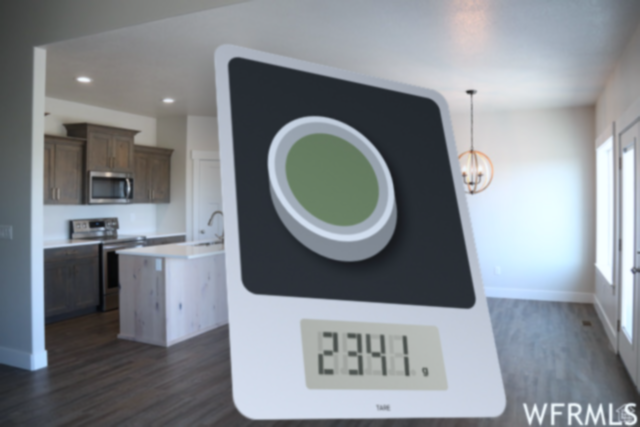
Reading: {"value": 2341, "unit": "g"}
